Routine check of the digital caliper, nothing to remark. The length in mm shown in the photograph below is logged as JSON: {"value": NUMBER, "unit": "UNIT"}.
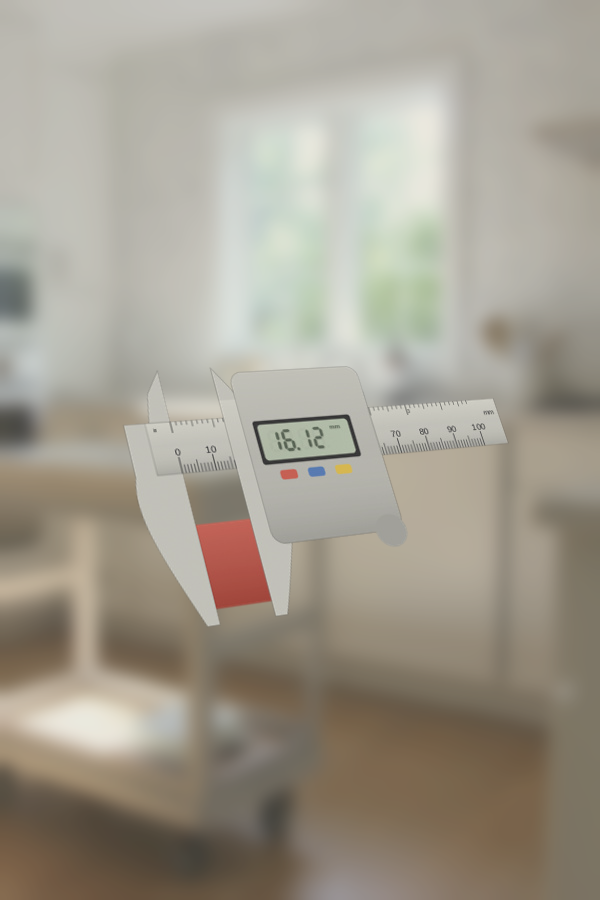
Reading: {"value": 16.12, "unit": "mm"}
